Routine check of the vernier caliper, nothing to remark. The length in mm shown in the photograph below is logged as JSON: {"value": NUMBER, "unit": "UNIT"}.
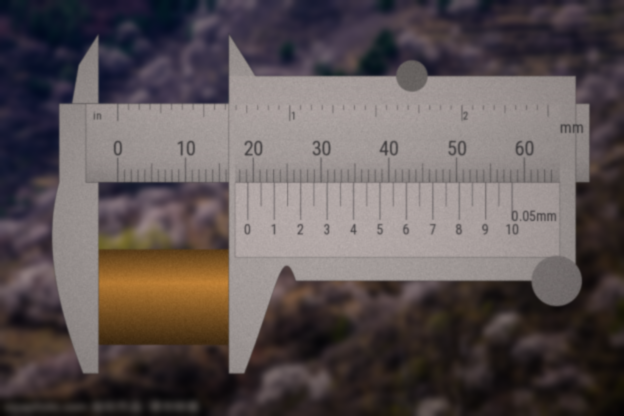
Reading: {"value": 19.2, "unit": "mm"}
